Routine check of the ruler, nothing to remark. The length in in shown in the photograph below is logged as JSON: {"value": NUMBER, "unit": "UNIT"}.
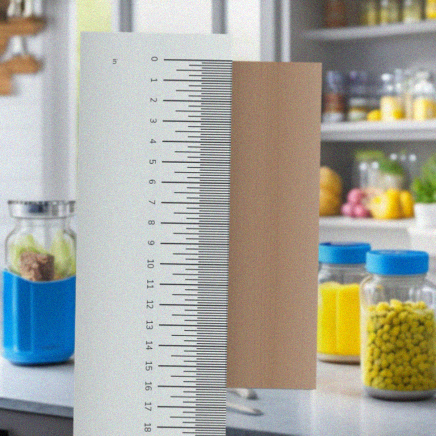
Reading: {"value": 16, "unit": "in"}
